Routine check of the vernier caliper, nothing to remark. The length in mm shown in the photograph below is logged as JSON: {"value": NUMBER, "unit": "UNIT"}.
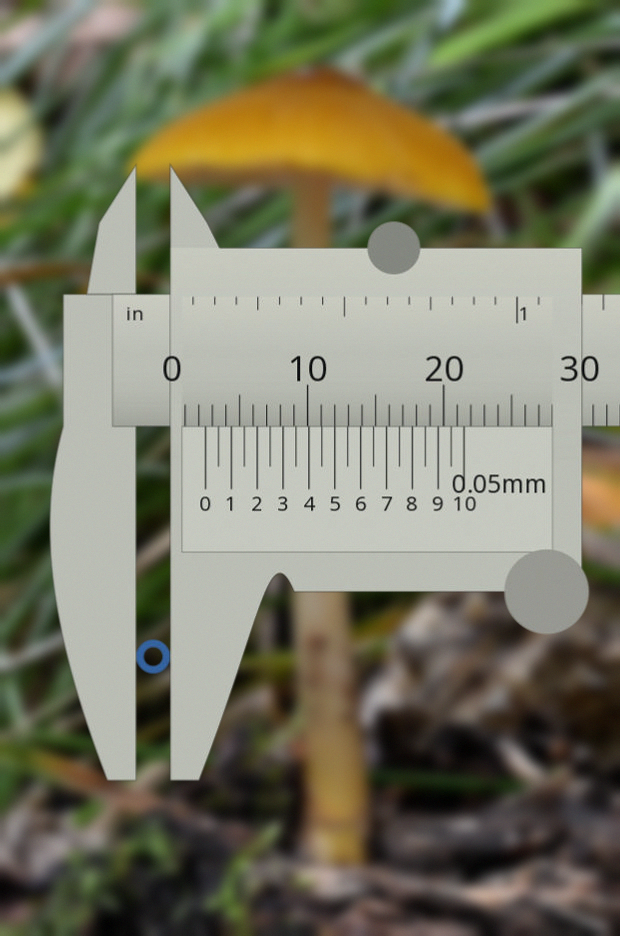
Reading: {"value": 2.5, "unit": "mm"}
